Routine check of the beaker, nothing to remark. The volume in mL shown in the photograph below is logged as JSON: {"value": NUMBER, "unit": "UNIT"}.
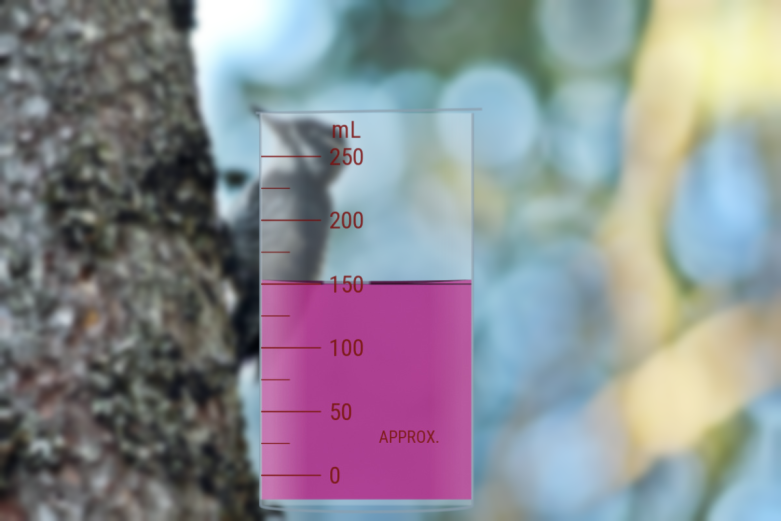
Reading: {"value": 150, "unit": "mL"}
